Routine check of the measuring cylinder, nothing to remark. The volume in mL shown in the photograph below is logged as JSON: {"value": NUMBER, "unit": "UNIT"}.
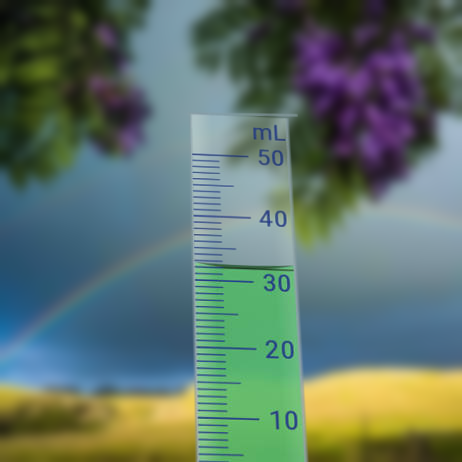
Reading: {"value": 32, "unit": "mL"}
